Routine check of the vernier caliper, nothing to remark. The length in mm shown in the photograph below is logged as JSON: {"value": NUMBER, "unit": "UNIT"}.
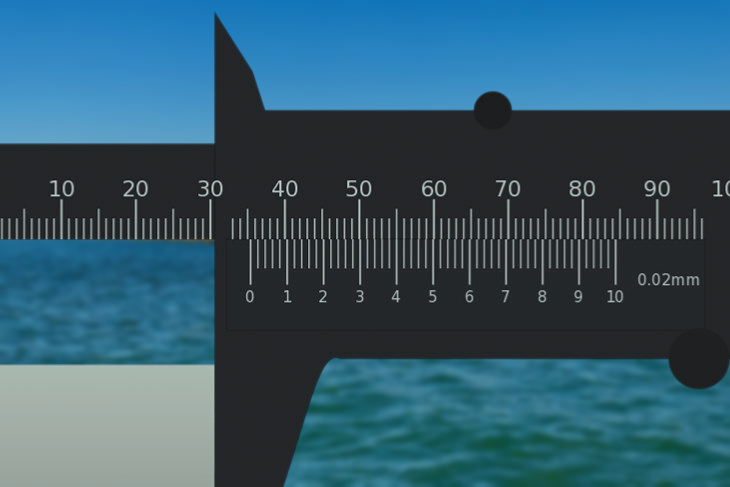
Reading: {"value": 35.4, "unit": "mm"}
